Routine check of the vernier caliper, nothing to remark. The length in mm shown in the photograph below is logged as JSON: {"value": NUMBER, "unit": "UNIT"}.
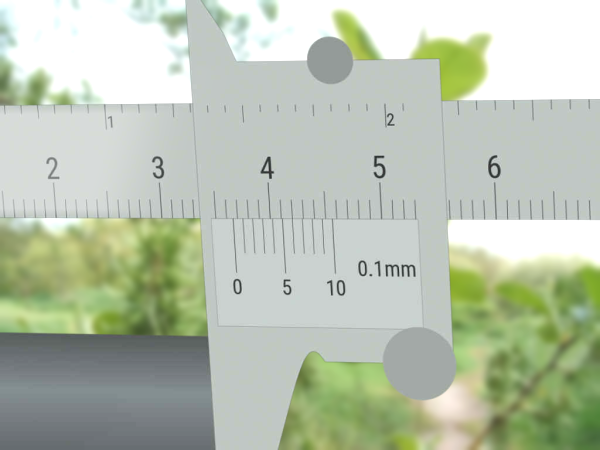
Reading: {"value": 36.6, "unit": "mm"}
